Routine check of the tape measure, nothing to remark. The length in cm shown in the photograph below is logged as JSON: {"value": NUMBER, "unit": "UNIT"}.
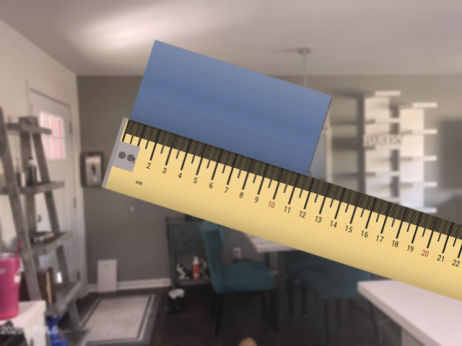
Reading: {"value": 11.5, "unit": "cm"}
